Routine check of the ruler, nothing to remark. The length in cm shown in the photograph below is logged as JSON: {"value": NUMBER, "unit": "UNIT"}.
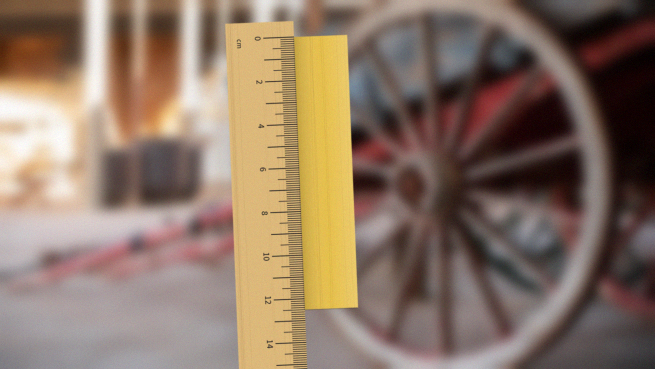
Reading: {"value": 12.5, "unit": "cm"}
